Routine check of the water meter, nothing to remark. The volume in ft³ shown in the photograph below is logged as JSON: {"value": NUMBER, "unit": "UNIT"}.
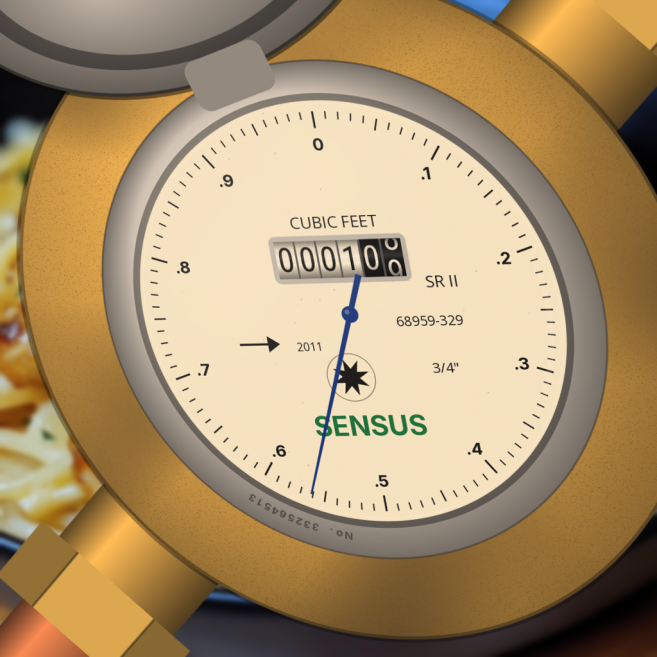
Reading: {"value": 108.56, "unit": "ft³"}
